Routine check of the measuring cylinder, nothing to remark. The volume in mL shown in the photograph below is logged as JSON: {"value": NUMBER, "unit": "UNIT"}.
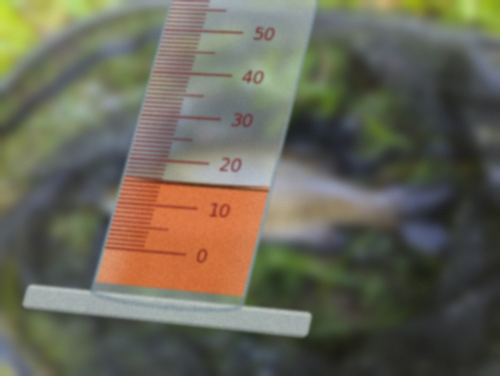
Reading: {"value": 15, "unit": "mL"}
